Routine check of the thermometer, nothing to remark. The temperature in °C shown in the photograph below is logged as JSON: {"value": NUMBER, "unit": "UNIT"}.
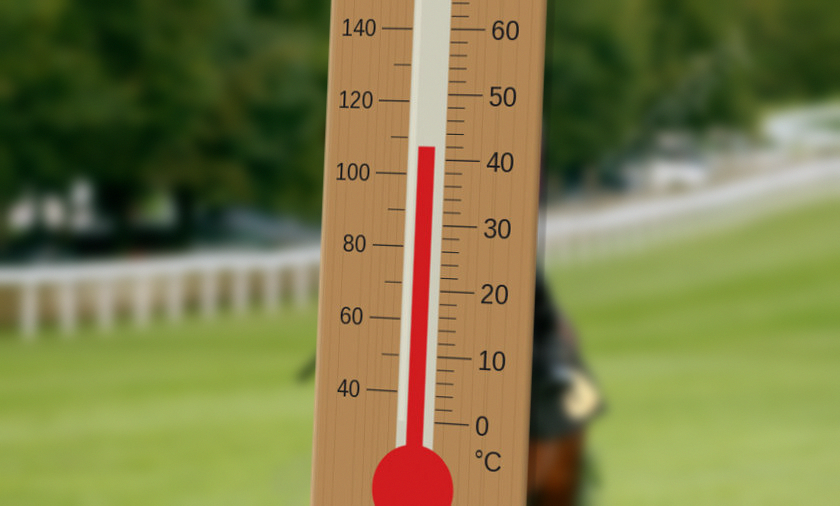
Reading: {"value": 42, "unit": "°C"}
